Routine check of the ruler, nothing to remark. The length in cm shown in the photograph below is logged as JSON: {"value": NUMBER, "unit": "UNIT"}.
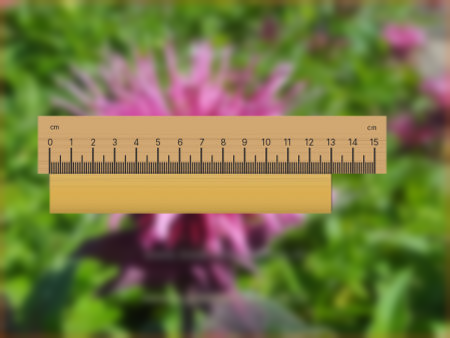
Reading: {"value": 13, "unit": "cm"}
